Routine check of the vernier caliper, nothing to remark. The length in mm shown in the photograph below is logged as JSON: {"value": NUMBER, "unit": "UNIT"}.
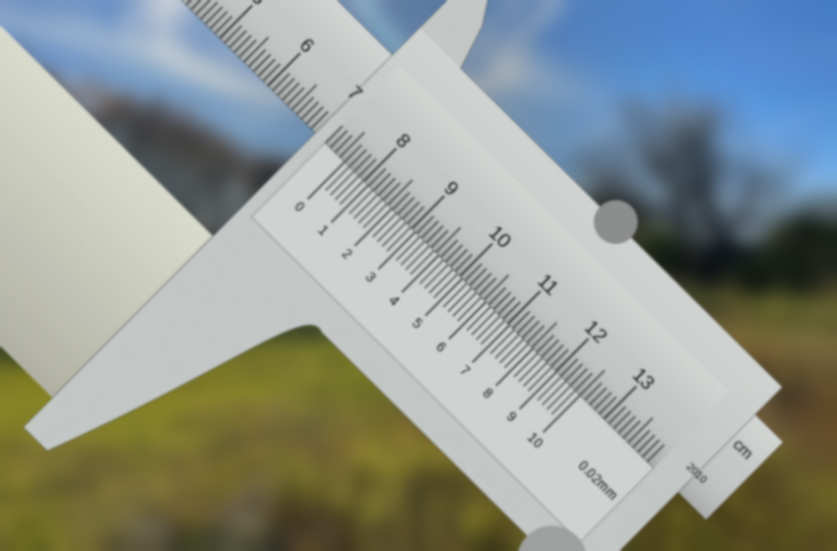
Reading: {"value": 76.0, "unit": "mm"}
